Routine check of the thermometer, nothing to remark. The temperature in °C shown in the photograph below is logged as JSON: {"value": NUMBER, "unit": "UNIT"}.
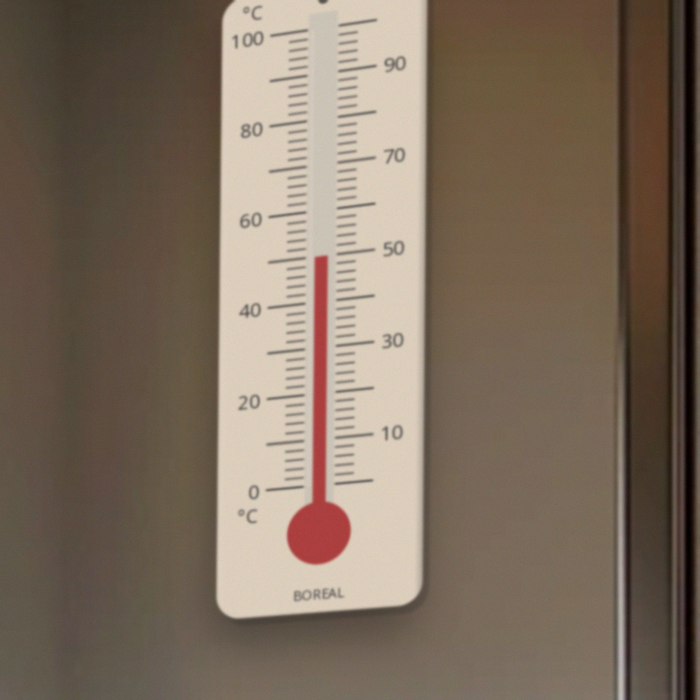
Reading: {"value": 50, "unit": "°C"}
